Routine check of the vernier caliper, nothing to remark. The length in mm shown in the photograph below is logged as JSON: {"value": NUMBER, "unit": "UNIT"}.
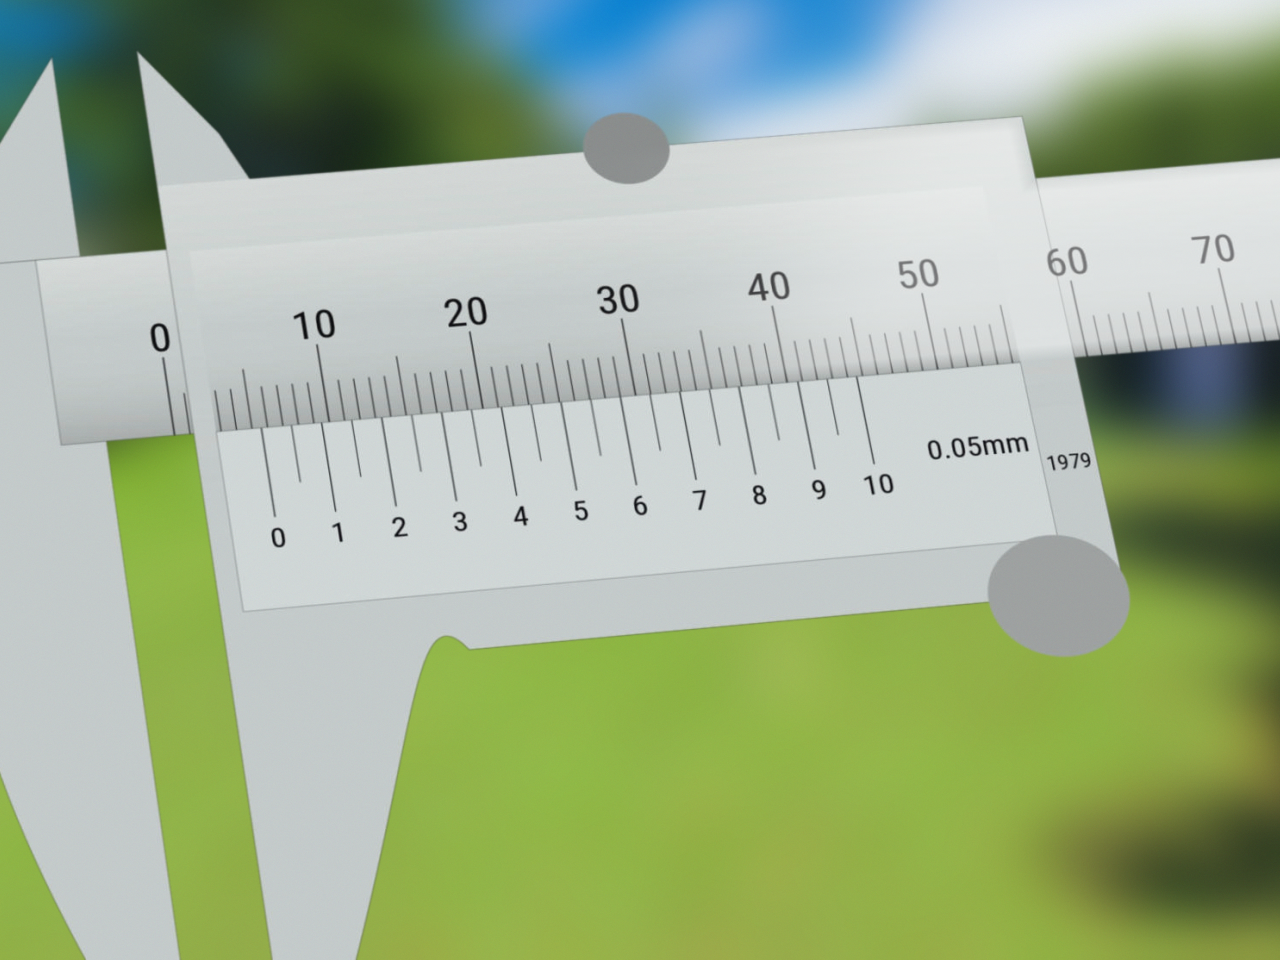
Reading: {"value": 5.6, "unit": "mm"}
